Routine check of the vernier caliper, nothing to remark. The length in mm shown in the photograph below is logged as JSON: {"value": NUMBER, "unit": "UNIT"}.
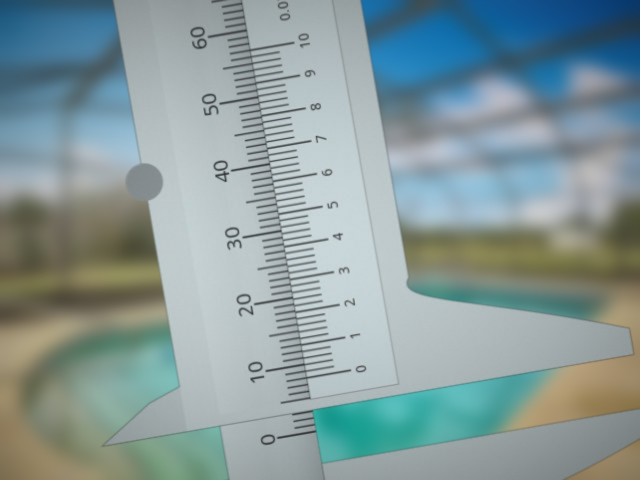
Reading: {"value": 8.0, "unit": "mm"}
